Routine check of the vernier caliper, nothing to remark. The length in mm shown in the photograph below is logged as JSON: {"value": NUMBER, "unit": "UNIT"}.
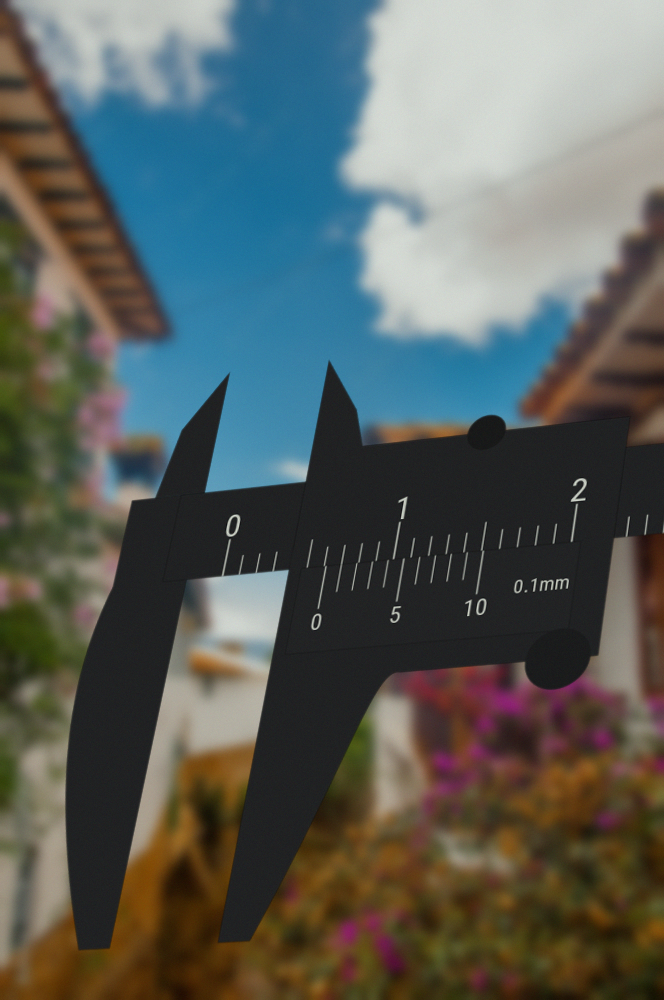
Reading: {"value": 6.1, "unit": "mm"}
